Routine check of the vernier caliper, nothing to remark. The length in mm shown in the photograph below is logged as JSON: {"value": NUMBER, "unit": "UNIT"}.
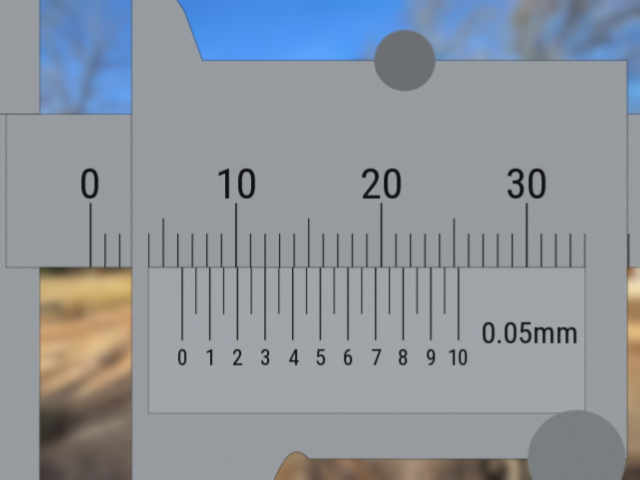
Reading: {"value": 6.3, "unit": "mm"}
